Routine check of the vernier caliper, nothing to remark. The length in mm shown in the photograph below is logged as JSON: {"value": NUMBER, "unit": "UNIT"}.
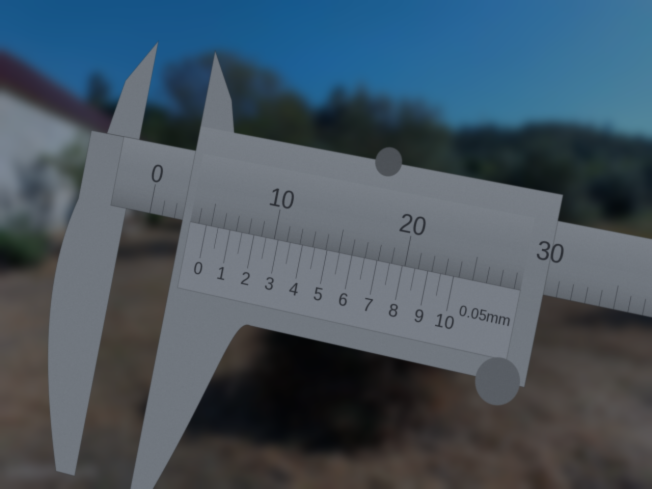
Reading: {"value": 4.6, "unit": "mm"}
